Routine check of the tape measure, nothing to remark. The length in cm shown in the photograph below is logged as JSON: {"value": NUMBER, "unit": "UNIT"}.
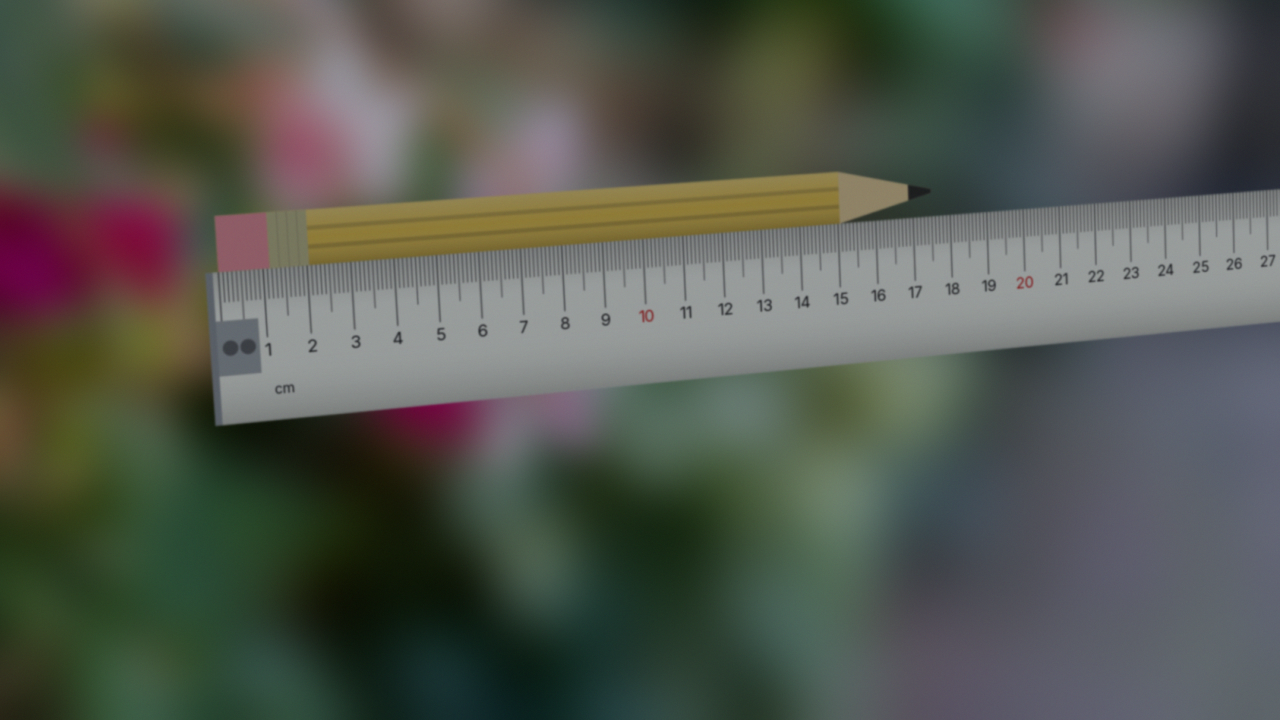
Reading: {"value": 17.5, "unit": "cm"}
